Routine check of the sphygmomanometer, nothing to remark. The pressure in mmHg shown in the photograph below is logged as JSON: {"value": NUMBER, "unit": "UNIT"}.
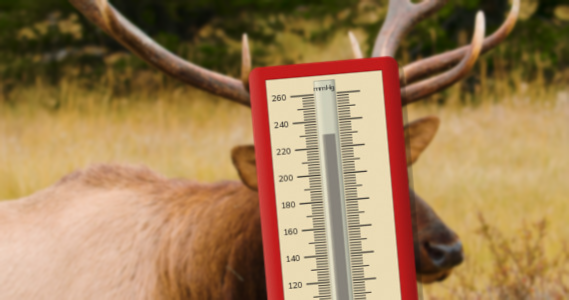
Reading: {"value": 230, "unit": "mmHg"}
